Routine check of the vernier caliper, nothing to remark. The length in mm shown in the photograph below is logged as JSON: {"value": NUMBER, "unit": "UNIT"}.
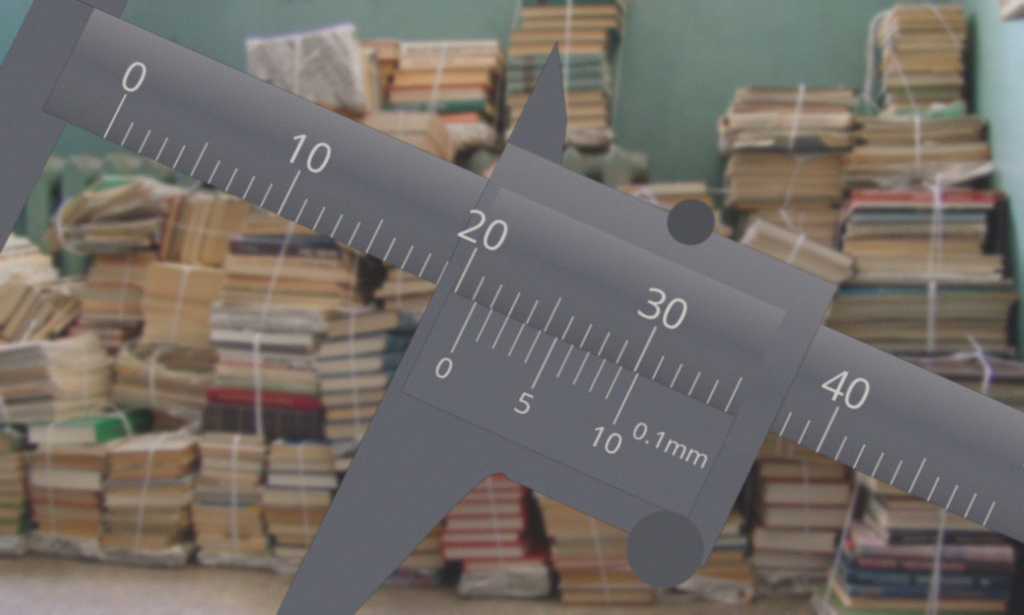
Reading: {"value": 21.2, "unit": "mm"}
